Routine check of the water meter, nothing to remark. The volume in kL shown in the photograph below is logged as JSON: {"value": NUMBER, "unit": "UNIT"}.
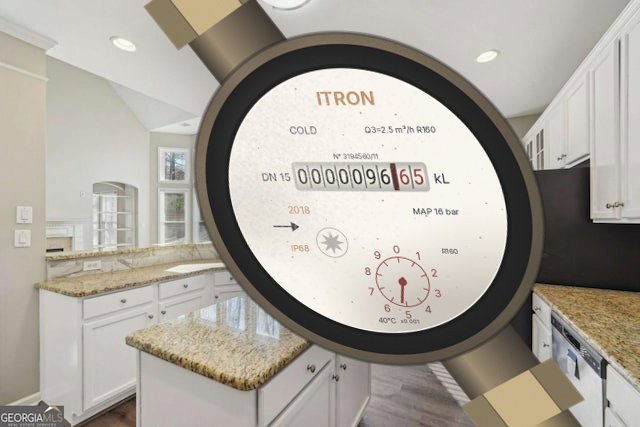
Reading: {"value": 96.655, "unit": "kL"}
